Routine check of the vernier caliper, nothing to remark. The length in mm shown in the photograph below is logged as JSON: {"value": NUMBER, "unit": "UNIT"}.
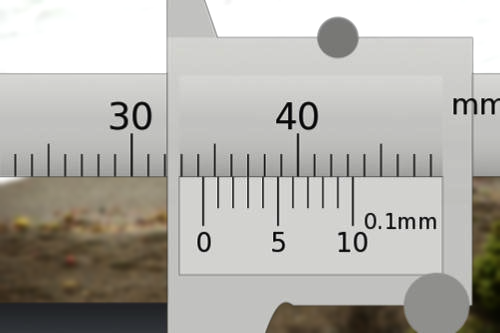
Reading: {"value": 34.3, "unit": "mm"}
